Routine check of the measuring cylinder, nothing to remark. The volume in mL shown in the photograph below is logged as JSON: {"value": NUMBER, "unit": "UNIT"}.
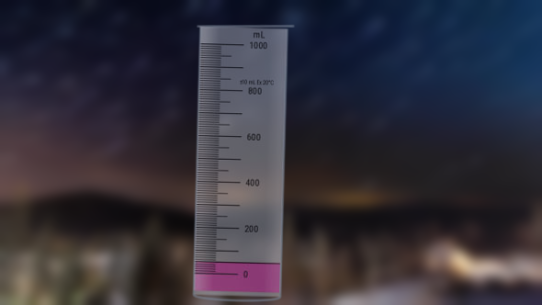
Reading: {"value": 50, "unit": "mL"}
